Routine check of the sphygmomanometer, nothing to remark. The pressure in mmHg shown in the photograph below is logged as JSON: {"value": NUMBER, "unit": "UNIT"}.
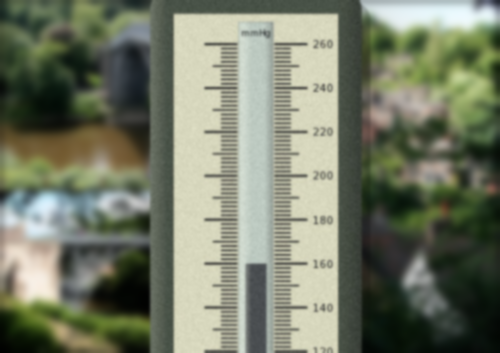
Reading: {"value": 160, "unit": "mmHg"}
